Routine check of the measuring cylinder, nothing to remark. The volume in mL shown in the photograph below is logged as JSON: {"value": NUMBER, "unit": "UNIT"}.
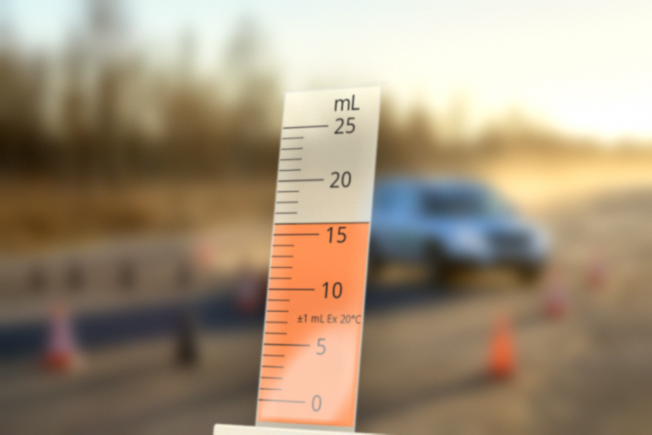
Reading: {"value": 16, "unit": "mL"}
